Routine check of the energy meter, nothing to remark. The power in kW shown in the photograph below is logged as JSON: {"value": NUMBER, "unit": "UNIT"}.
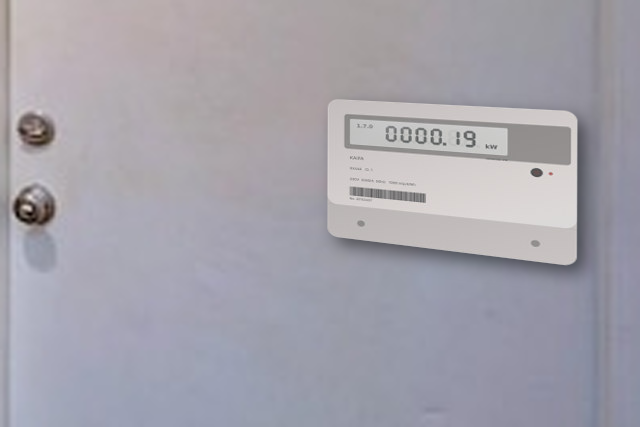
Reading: {"value": 0.19, "unit": "kW"}
